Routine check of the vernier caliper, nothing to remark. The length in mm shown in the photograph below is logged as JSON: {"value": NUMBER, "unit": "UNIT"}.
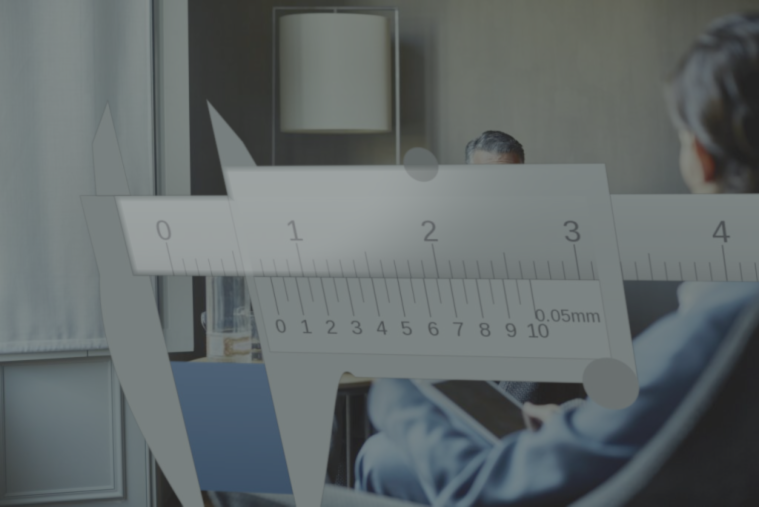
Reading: {"value": 7.5, "unit": "mm"}
